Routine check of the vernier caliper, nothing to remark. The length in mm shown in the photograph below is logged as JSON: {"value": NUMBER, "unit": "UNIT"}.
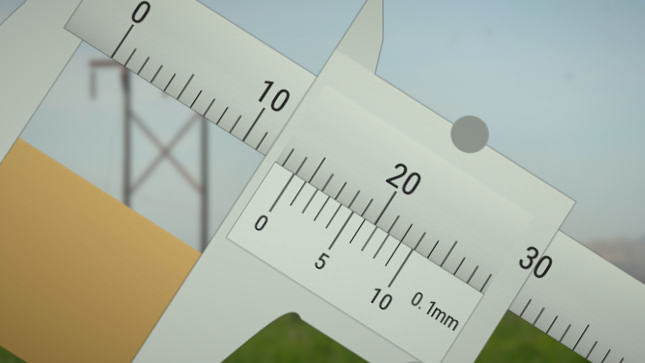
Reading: {"value": 13.9, "unit": "mm"}
